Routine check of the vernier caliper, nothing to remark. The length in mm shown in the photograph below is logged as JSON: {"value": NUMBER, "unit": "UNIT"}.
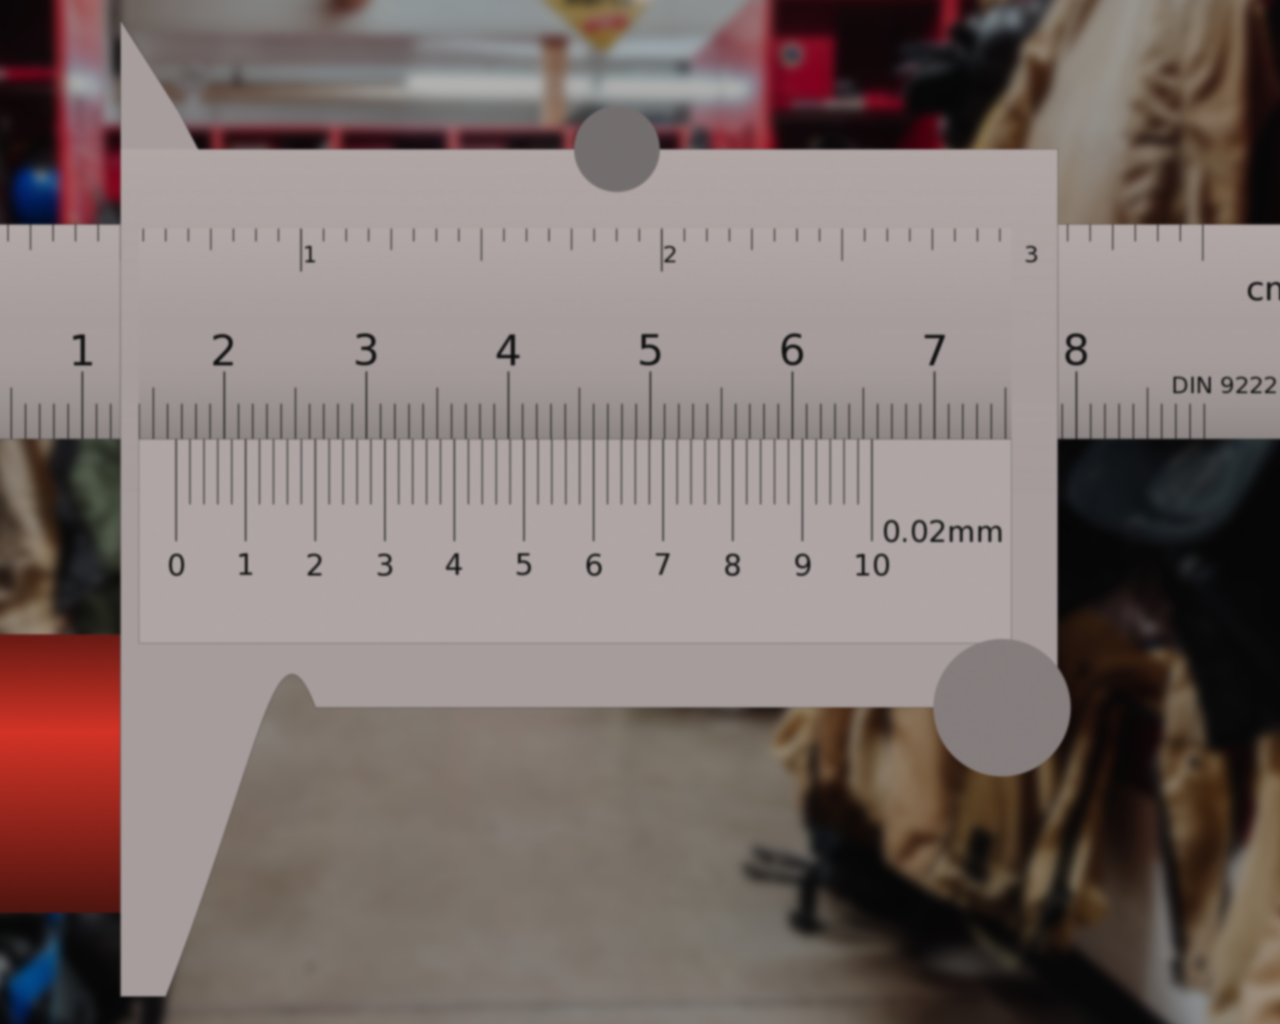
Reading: {"value": 16.6, "unit": "mm"}
